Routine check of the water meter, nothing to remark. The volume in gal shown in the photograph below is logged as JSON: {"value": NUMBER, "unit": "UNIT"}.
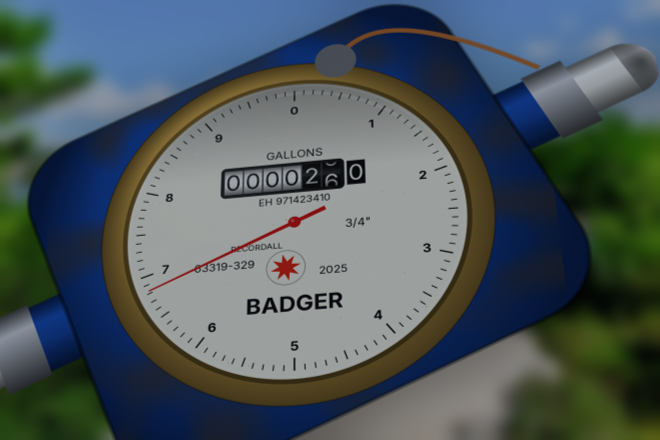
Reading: {"value": 256.8, "unit": "gal"}
